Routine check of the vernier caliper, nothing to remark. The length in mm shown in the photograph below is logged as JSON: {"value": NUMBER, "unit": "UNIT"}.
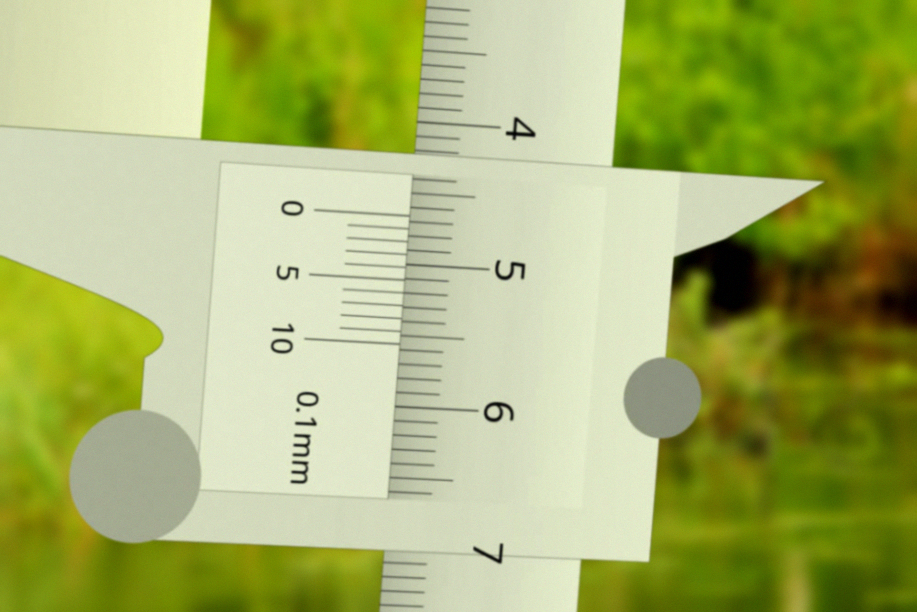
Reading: {"value": 46.6, "unit": "mm"}
